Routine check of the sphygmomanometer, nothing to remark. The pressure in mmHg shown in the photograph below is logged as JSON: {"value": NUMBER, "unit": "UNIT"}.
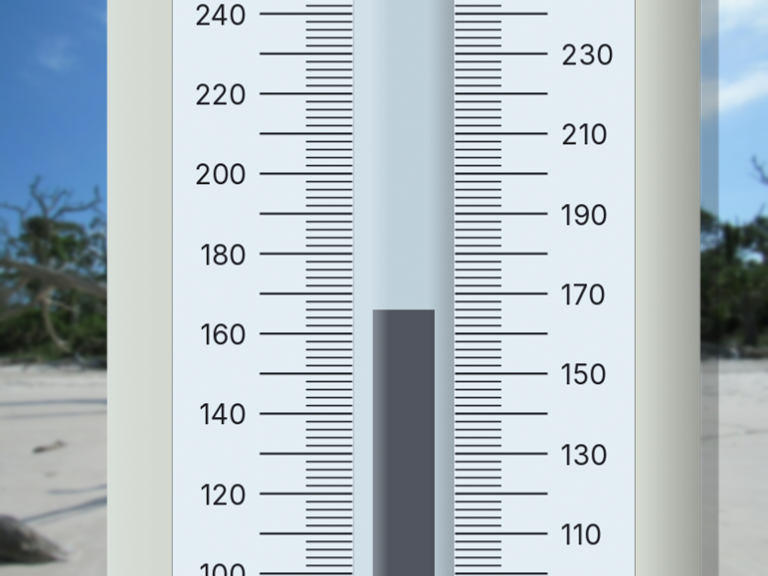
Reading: {"value": 166, "unit": "mmHg"}
